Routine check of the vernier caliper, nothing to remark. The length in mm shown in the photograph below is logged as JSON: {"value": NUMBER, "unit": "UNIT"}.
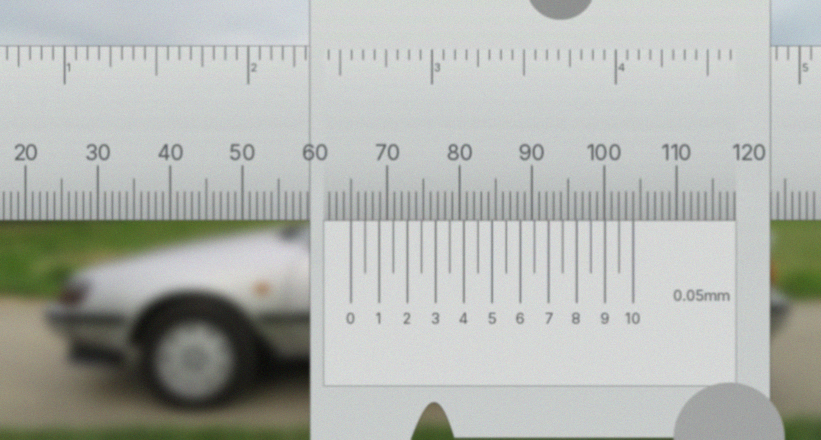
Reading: {"value": 65.0, "unit": "mm"}
